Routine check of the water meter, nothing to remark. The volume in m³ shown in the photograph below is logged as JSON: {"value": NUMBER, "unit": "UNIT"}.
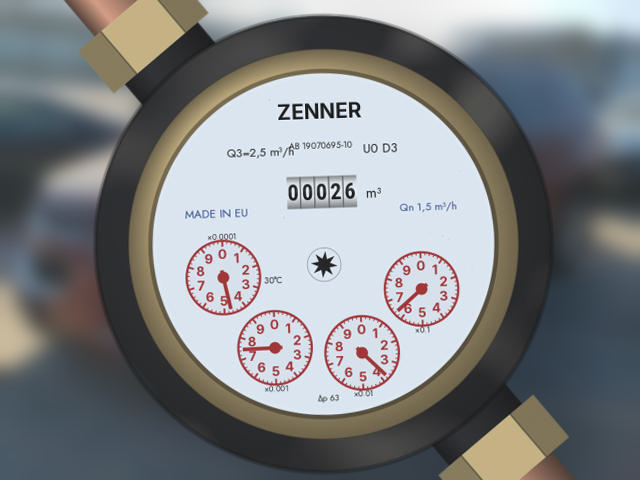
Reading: {"value": 26.6374, "unit": "m³"}
